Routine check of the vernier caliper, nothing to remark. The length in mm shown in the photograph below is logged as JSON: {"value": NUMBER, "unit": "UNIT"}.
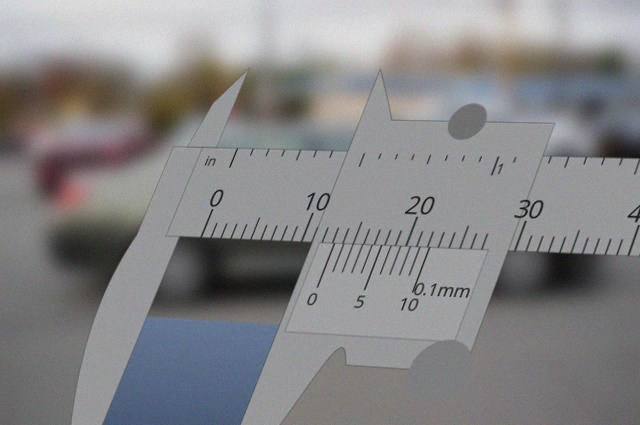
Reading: {"value": 13.2, "unit": "mm"}
